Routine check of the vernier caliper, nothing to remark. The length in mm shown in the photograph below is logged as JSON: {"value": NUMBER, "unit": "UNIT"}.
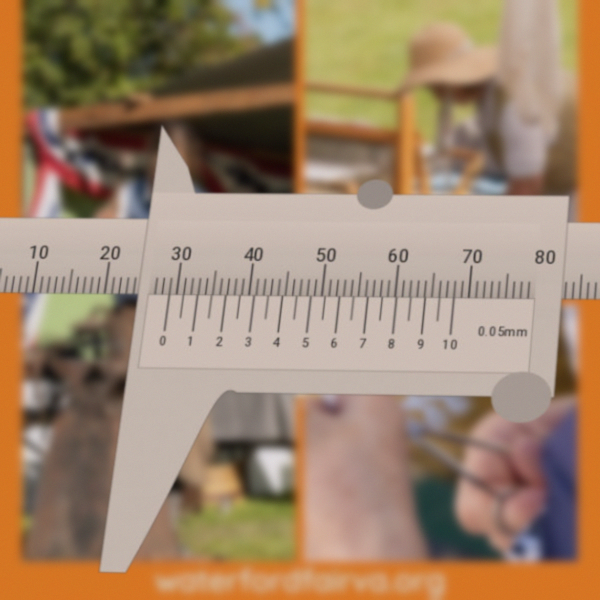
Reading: {"value": 29.0, "unit": "mm"}
